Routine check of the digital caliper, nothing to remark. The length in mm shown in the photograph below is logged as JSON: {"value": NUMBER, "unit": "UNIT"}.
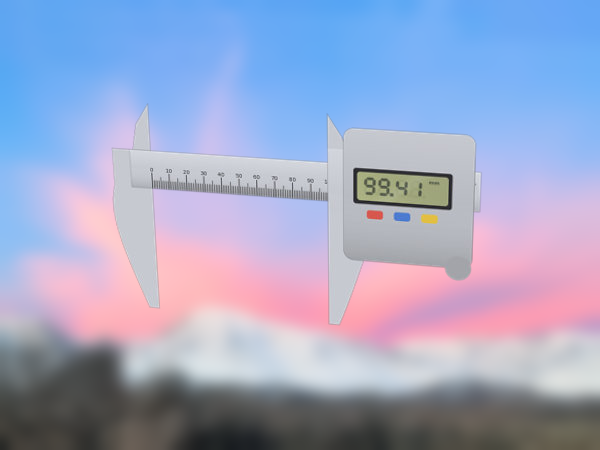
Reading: {"value": 99.41, "unit": "mm"}
